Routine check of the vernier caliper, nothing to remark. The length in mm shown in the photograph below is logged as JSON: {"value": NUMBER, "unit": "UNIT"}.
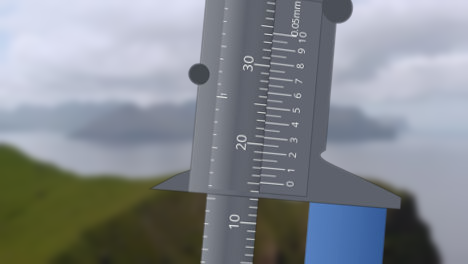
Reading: {"value": 15.2, "unit": "mm"}
